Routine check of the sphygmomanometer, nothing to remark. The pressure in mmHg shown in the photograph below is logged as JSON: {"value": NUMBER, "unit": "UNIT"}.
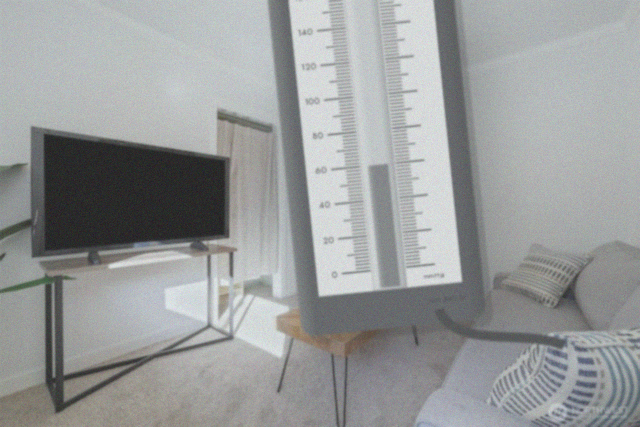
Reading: {"value": 60, "unit": "mmHg"}
